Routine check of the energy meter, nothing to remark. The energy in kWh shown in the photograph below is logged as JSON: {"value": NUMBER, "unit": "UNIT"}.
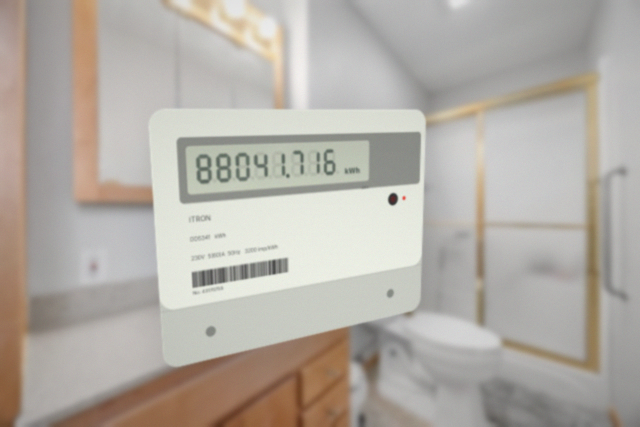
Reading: {"value": 88041.716, "unit": "kWh"}
